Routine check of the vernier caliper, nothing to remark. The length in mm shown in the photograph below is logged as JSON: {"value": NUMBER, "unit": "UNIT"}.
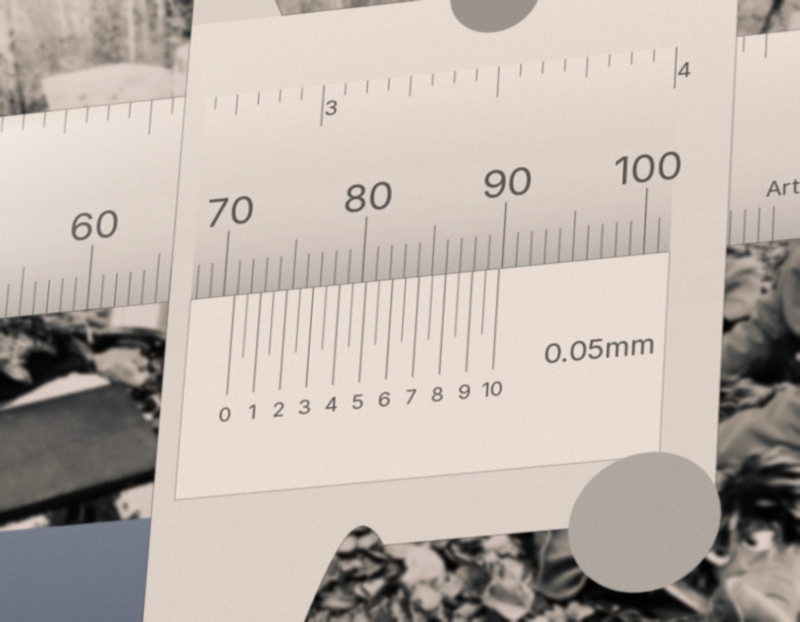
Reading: {"value": 70.8, "unit": "mm"}
